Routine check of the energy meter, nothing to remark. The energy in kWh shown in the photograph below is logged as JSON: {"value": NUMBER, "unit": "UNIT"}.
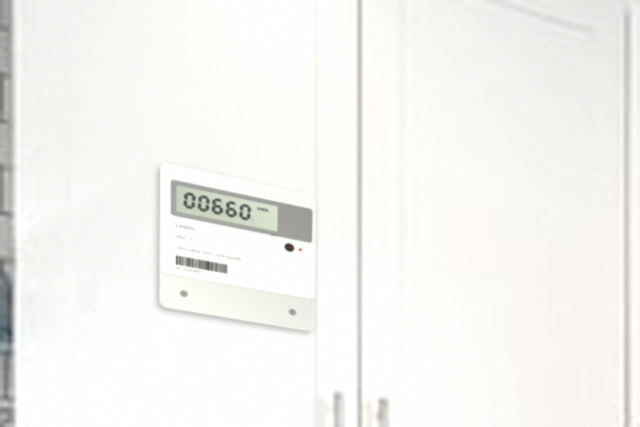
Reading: {"value": 660, "unit": "kWh"}
